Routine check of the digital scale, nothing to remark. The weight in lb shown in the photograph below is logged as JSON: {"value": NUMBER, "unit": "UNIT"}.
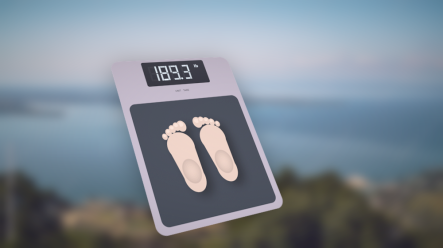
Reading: {"value": 189.3, "unit": "lb"}
